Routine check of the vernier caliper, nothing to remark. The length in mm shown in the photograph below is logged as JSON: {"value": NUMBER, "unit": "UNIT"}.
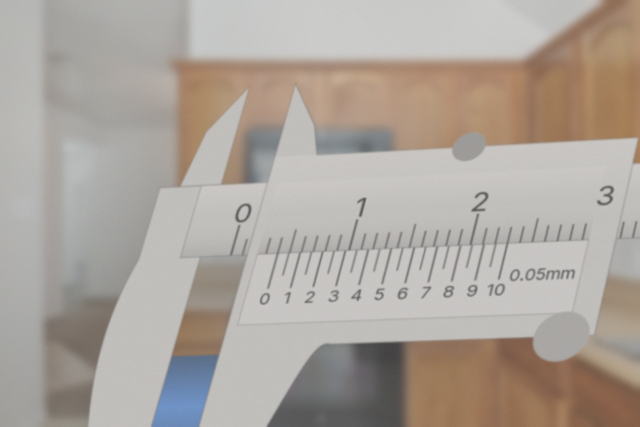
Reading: {"value": 4.0, "unit": "mm"}
